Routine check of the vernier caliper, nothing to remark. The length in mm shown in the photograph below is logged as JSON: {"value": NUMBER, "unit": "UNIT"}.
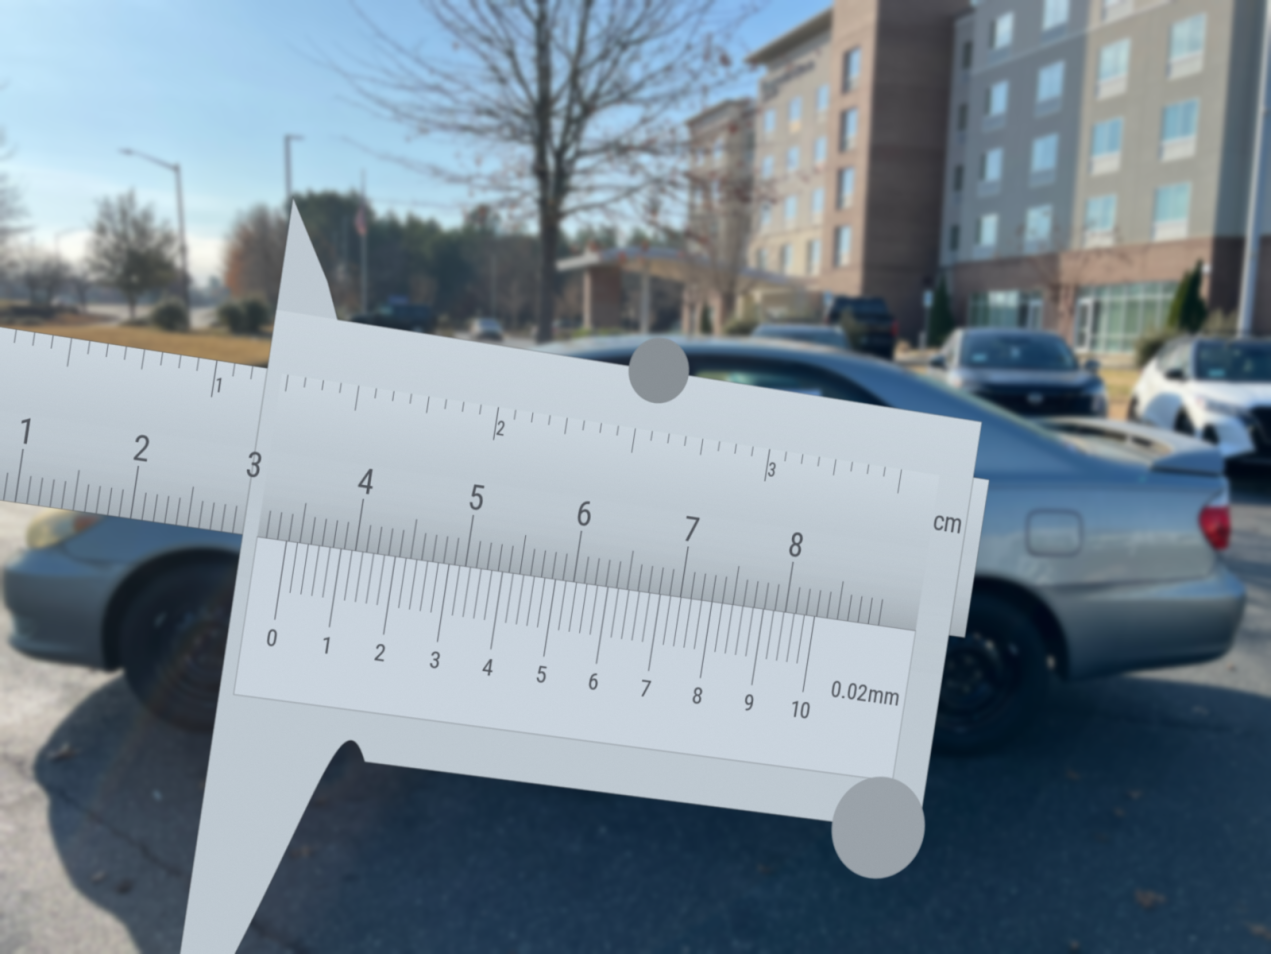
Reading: {"value": 33.8, "unit": "mm"}
